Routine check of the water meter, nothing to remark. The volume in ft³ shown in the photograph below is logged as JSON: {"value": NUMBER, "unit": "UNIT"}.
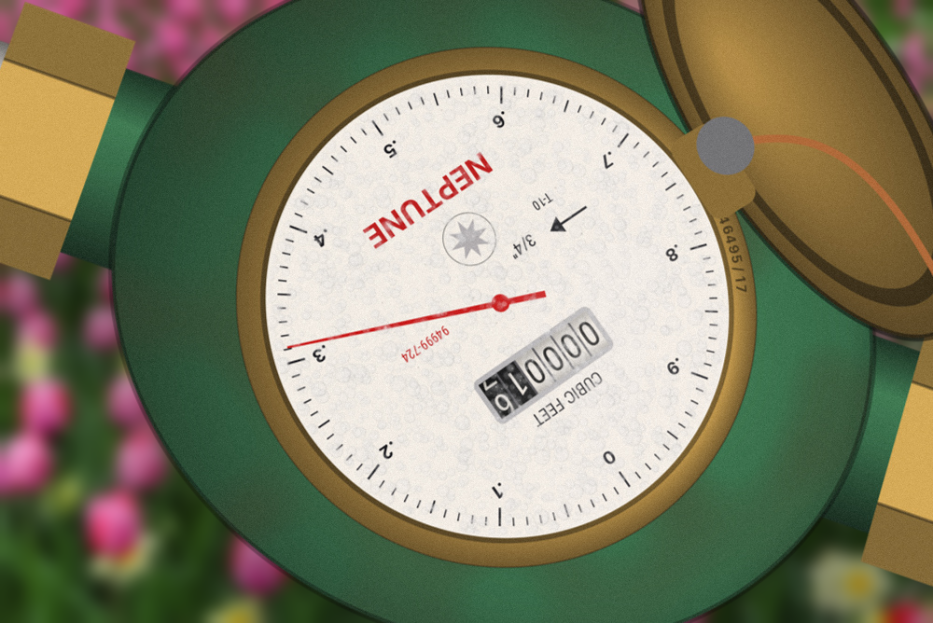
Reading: {"value": 16.31, "unit": "ft³"}
